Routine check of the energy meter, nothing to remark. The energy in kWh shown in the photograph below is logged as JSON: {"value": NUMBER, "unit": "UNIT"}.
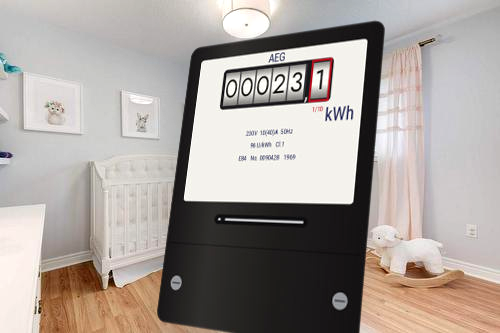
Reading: {"value": 23.1, "unit": "kWh"}
